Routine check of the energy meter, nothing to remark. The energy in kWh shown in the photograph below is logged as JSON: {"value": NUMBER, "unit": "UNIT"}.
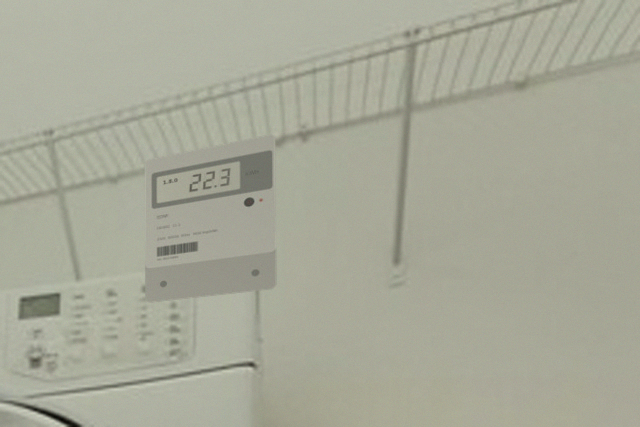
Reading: {"value": 22.3, "unit": "kWh"}
